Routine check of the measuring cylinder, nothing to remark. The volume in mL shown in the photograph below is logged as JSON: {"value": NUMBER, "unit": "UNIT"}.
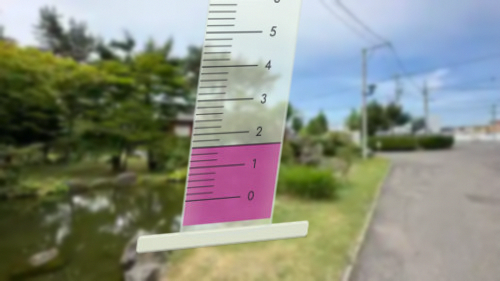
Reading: {"value": 1.6, "unit": "mL"}
